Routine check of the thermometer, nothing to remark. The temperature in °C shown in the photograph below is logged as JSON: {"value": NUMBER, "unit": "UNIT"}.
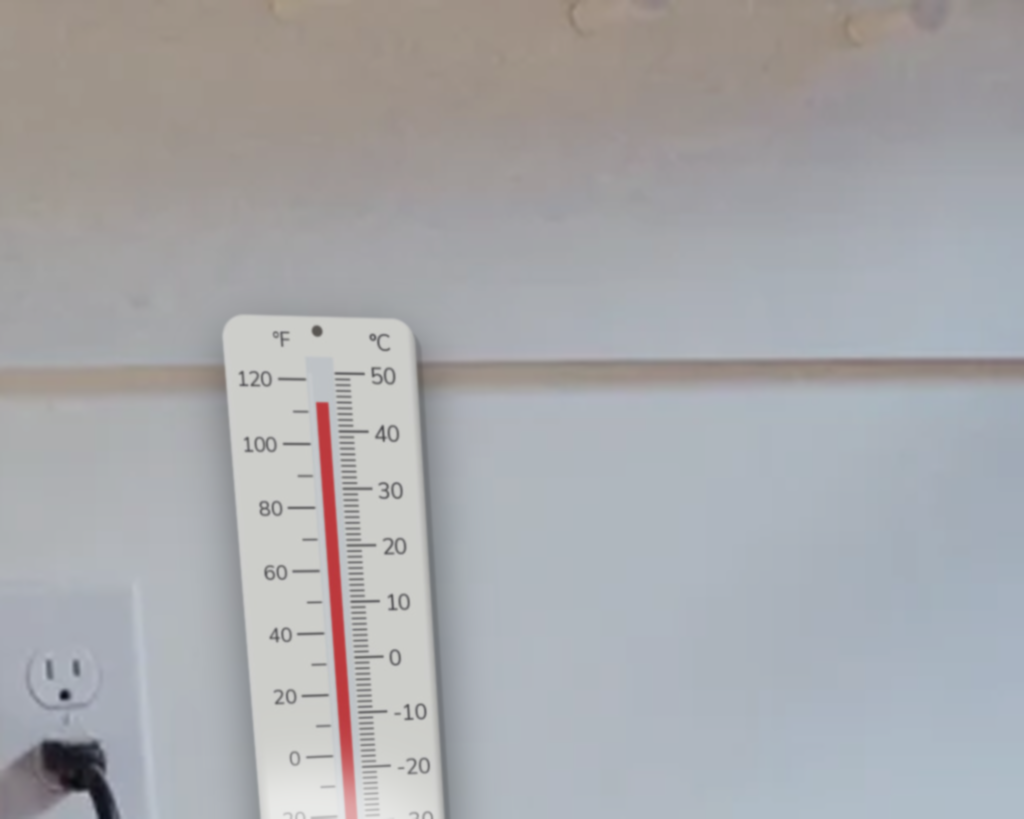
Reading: {"value": 45, "unit": "°C"}
